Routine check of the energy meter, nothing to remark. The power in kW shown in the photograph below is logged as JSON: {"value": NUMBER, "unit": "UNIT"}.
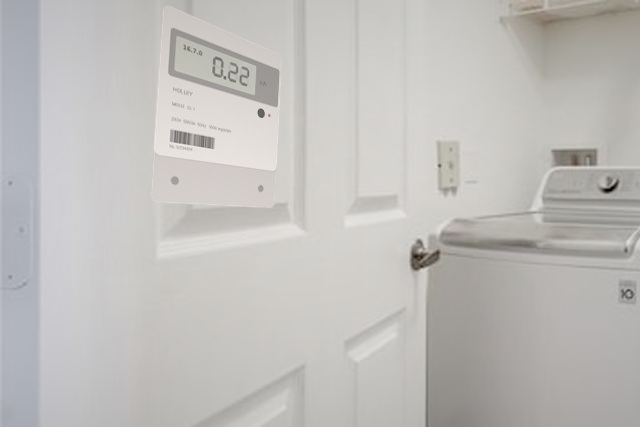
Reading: {"value": 0.22, "unit": "kW"}
